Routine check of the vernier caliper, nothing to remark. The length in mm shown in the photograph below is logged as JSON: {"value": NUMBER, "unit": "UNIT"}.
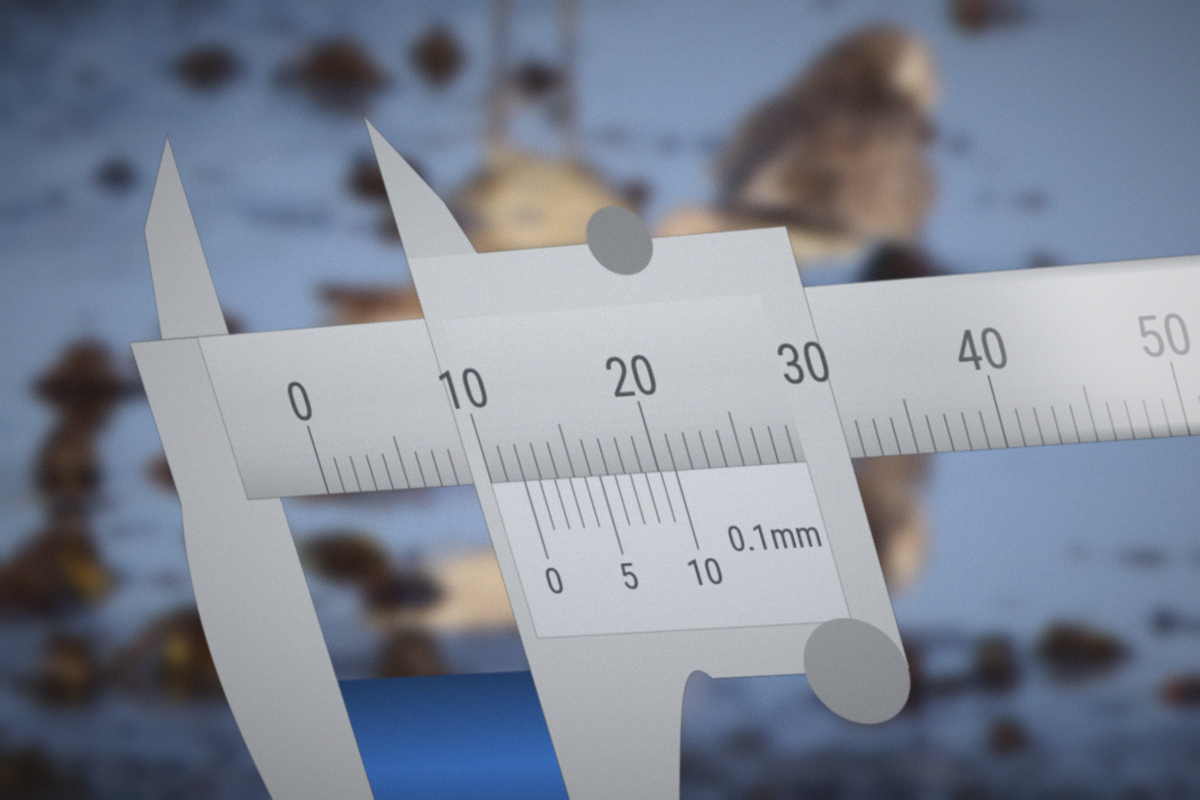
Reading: {"value": 12.0, "unit": "mm"}
